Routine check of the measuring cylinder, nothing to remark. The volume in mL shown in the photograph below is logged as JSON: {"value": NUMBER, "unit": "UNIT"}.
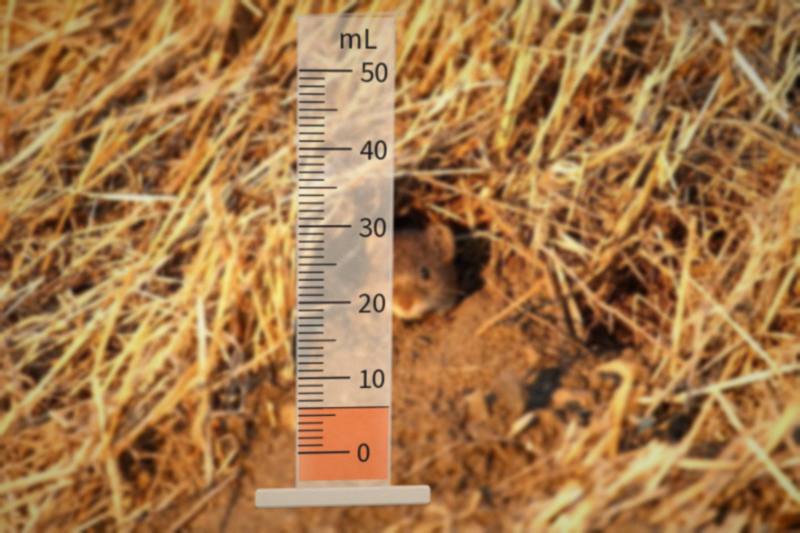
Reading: {"value": 6, "unit": "mL"}
